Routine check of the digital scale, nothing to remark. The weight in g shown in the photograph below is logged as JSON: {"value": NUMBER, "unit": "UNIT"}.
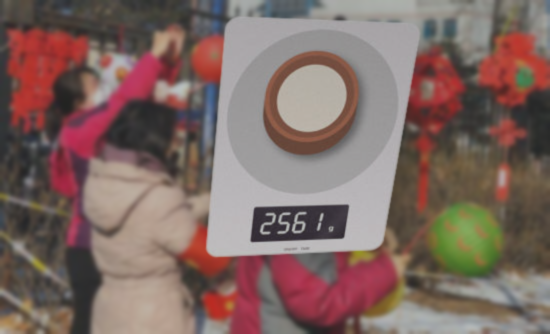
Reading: {"value": 2561, "unit": "g"}
